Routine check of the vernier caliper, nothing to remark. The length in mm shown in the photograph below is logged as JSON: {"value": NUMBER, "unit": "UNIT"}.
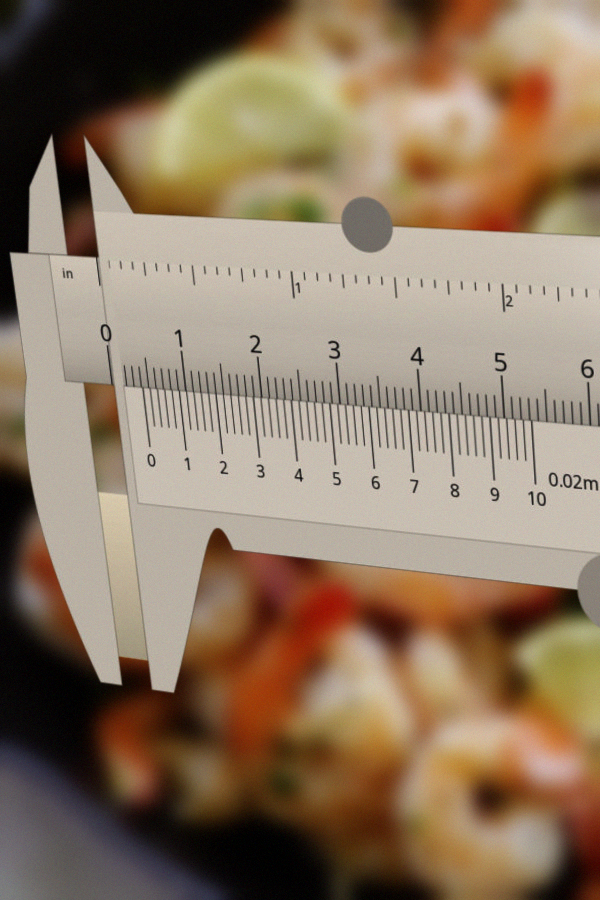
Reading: {"value": 4.2, "unit": "mm"}
